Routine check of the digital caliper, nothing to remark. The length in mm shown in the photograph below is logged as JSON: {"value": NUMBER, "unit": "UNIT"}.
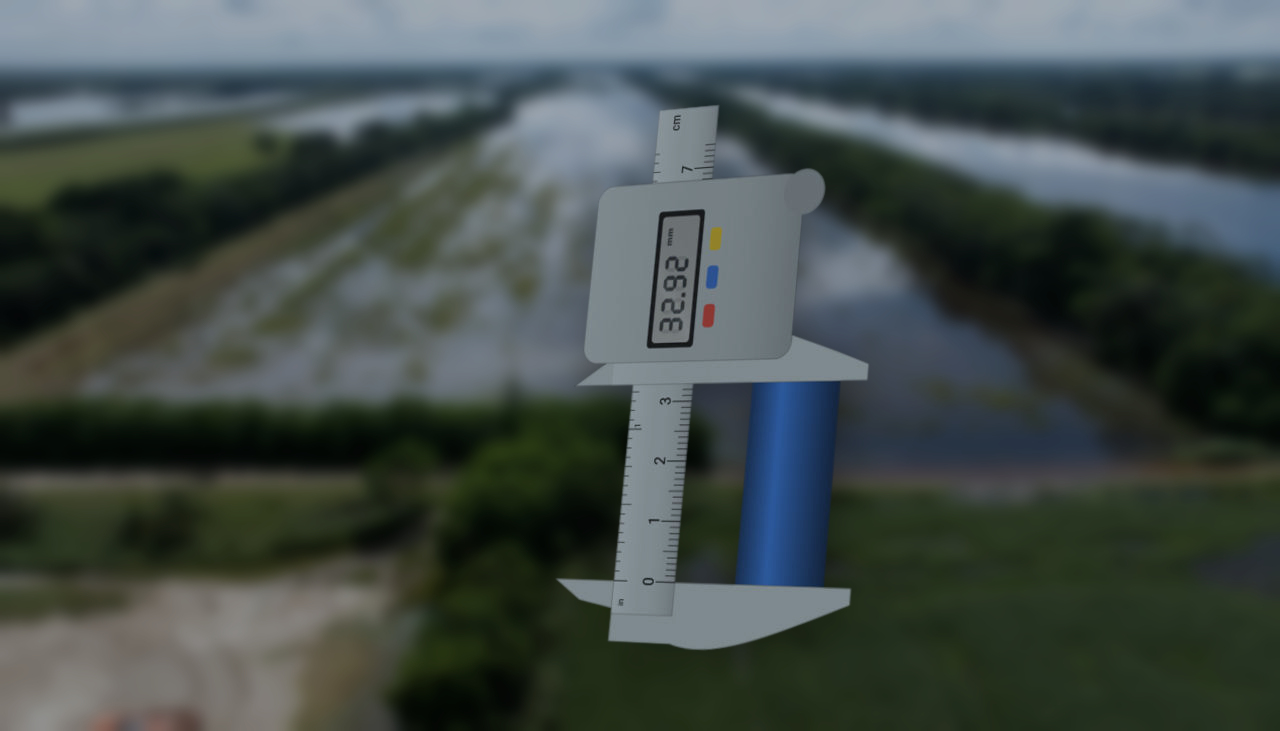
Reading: {"value": 32.92, "unit": "mm"}
